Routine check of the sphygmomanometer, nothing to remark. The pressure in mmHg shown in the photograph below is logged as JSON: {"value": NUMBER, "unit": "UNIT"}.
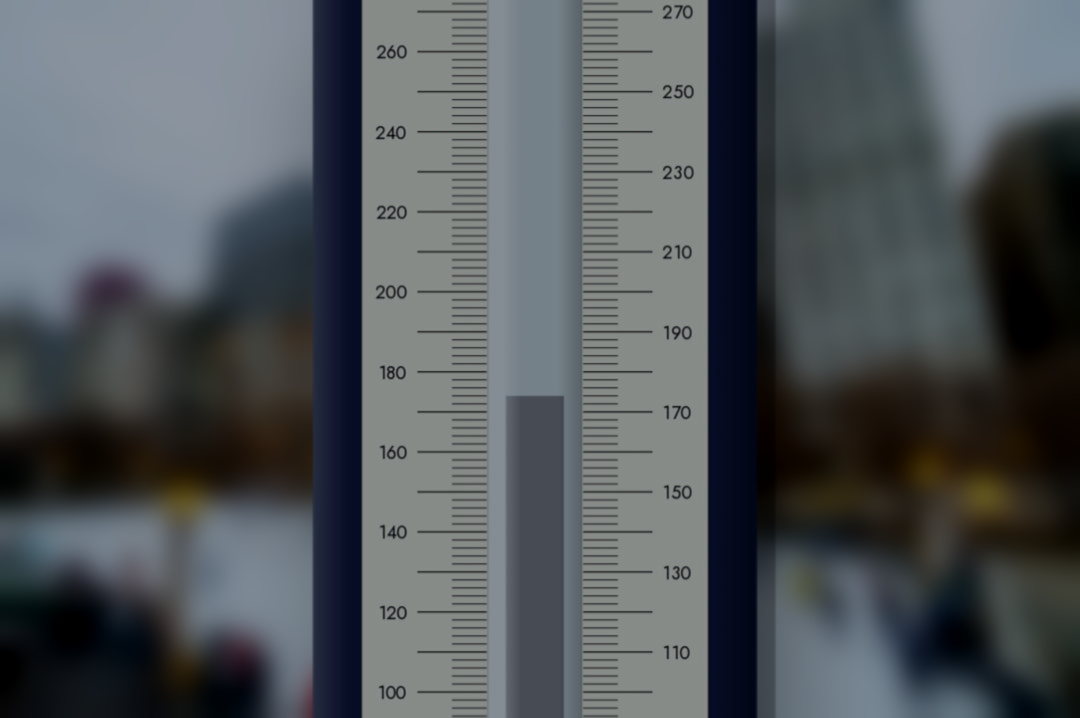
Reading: {"value": 174, "unit": "mmHg"}
